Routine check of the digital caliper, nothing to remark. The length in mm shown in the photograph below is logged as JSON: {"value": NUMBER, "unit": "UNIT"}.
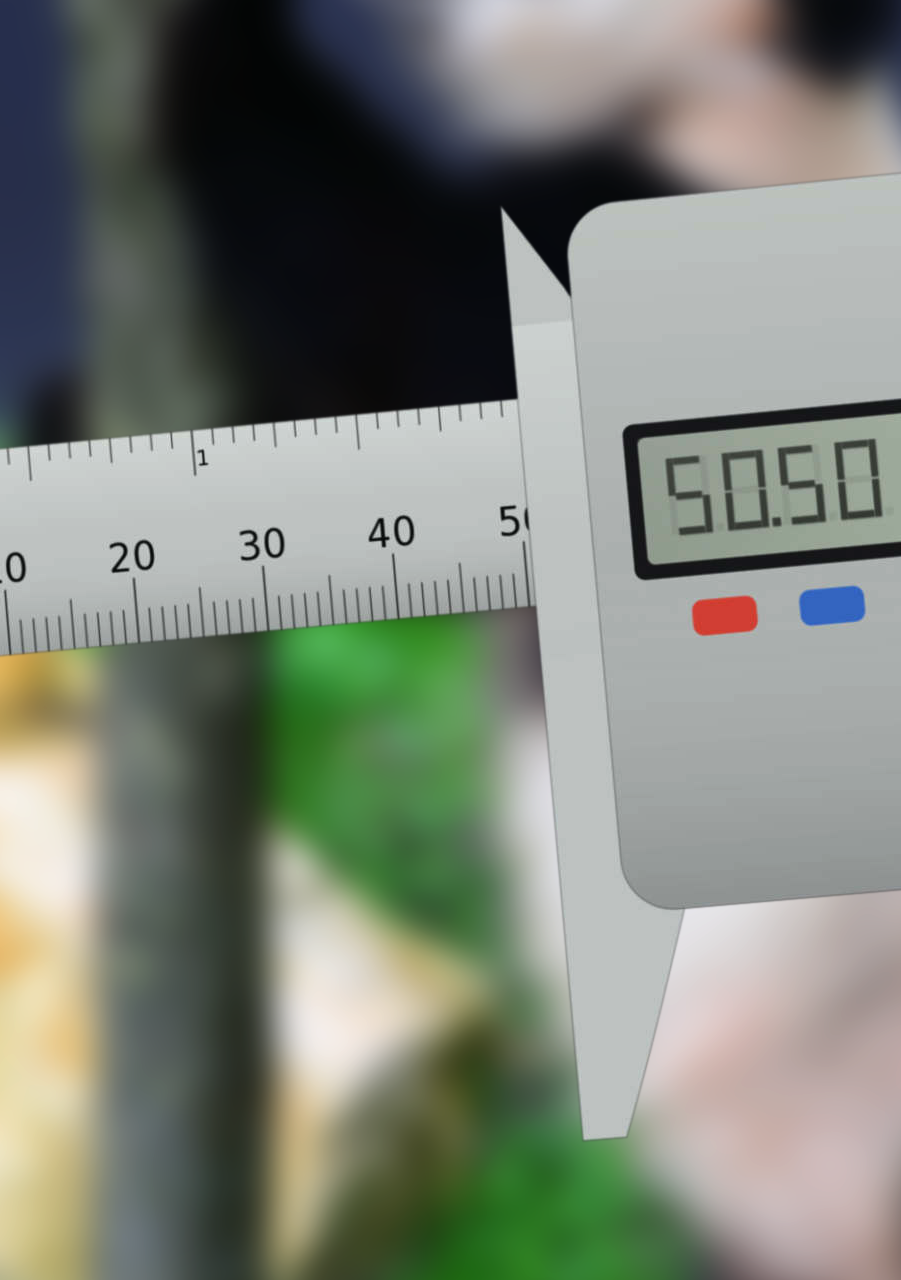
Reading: {"value": 50.50, "unit": "mm"}
